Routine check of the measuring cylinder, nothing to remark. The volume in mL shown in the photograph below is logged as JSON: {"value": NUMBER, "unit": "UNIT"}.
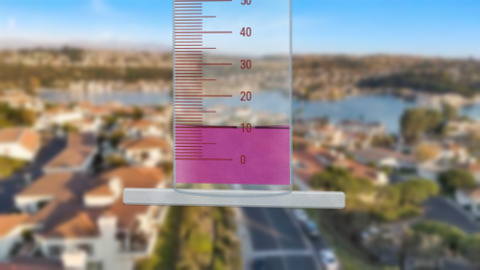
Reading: {"value": 10, "unit": "mL"}
